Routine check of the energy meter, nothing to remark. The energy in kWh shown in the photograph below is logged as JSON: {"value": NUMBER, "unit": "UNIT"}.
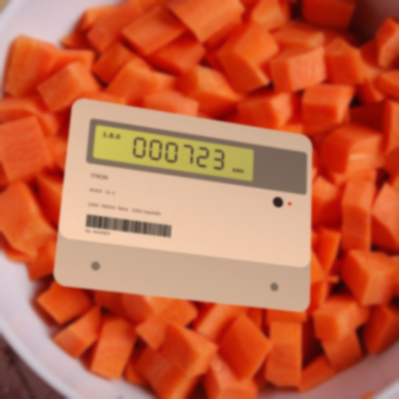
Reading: {"value": 723, "unit": "kWh"}
